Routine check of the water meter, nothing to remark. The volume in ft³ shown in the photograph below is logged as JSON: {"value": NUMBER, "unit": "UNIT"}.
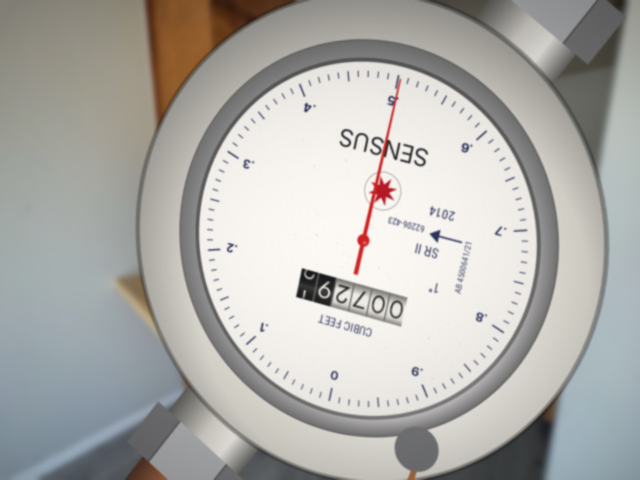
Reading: {"value": 7291.50, "unit": "ft³"}
